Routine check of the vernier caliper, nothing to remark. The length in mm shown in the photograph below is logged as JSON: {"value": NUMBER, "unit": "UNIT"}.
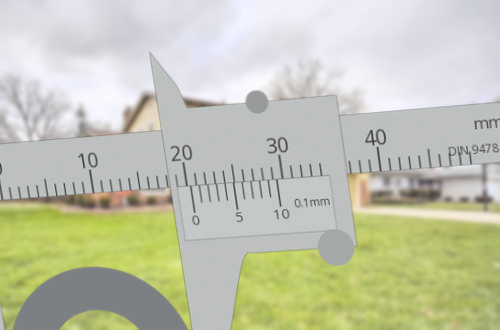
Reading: {"value": 20.4, "unit": "mm"}
